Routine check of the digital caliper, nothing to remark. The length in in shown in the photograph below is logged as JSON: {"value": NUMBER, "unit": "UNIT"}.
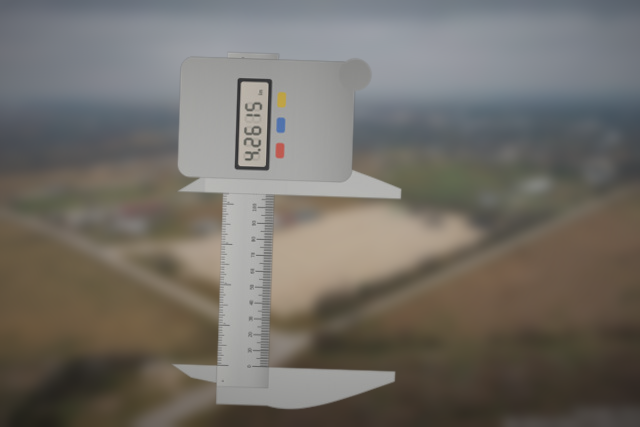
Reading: {"value": 4.2615, "unit": "in"}
